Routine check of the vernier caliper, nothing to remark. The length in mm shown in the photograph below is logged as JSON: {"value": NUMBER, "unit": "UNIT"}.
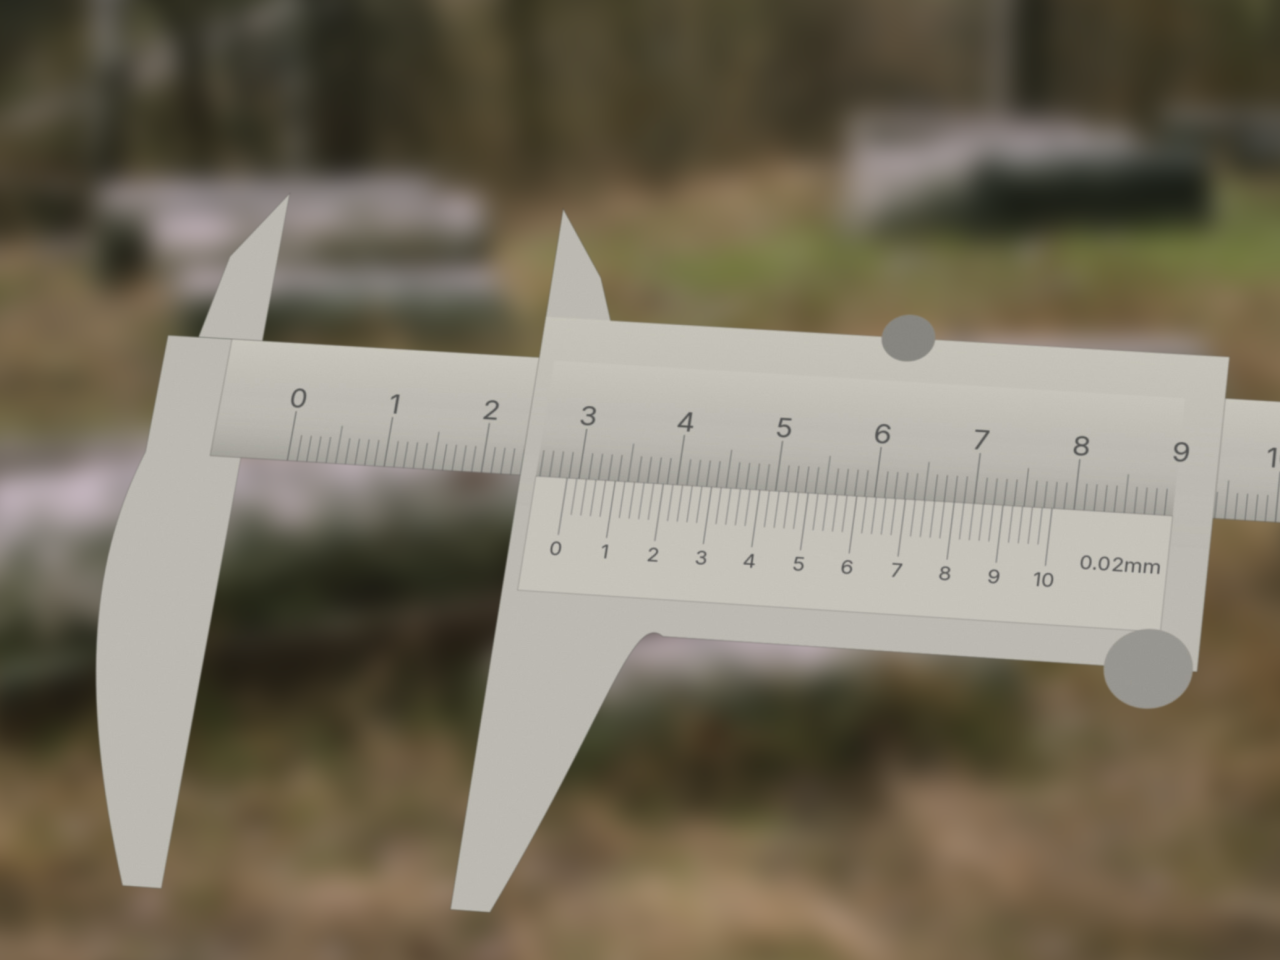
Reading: {"value": 28.8, "unit": "mm"}
